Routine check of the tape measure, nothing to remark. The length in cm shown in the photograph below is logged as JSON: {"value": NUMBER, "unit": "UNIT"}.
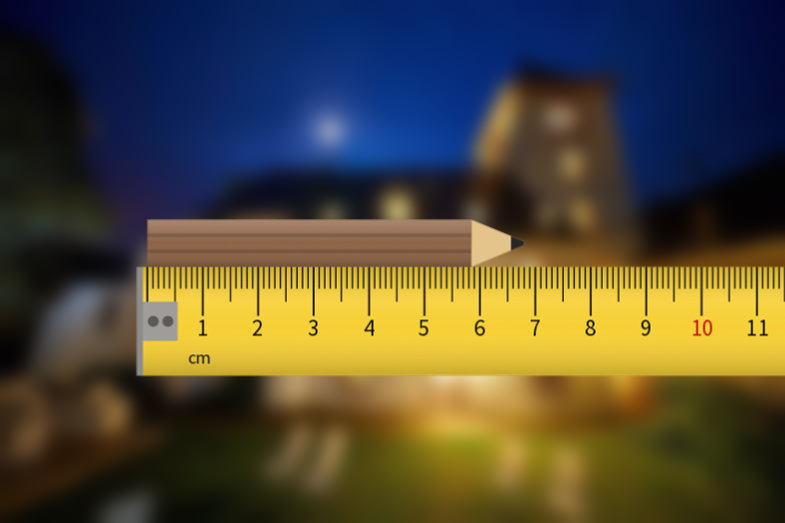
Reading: {"value": 6.8, "unit": "cm"}
